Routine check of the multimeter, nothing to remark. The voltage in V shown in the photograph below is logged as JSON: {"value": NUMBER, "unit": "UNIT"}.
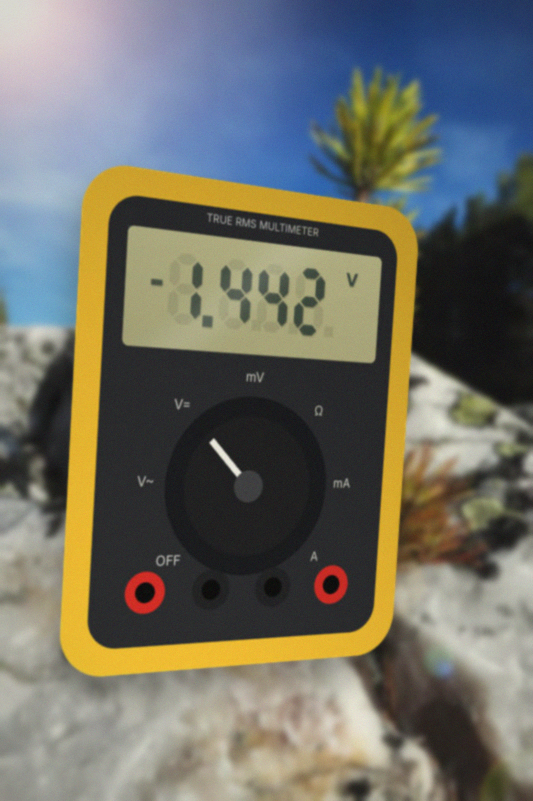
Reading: {"value": -1.442, "unit": "V"}
